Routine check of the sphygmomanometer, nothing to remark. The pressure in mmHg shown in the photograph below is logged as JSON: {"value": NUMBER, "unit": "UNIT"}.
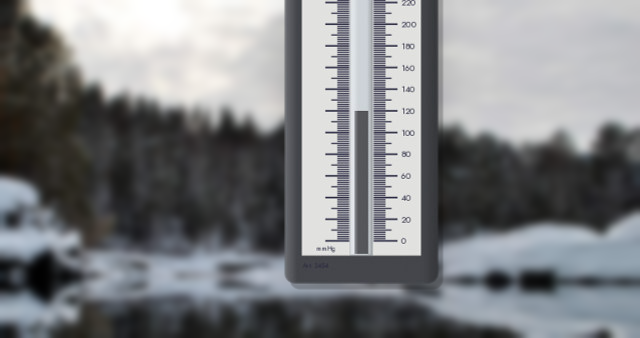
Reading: {"value": 120, "unit": "mmHg"}
